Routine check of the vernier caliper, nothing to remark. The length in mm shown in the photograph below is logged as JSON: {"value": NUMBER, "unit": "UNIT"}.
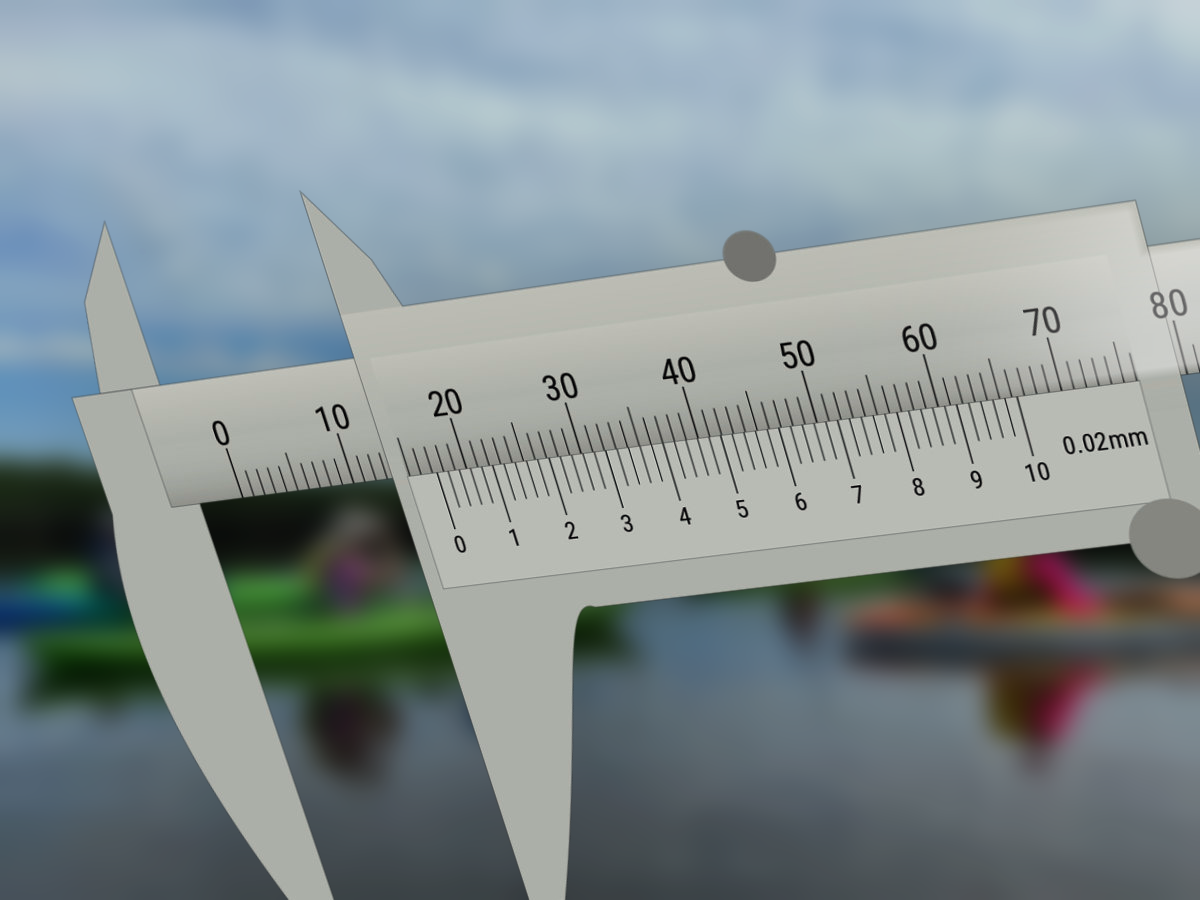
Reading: {"value": 17.4, "unit": "mm"}
